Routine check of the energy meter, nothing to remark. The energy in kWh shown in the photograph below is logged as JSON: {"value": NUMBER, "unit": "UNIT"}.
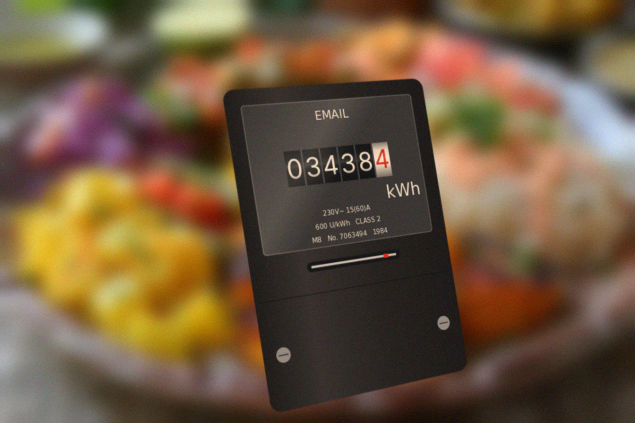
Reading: {"value": 3438.4, "unit": "kWh"}
